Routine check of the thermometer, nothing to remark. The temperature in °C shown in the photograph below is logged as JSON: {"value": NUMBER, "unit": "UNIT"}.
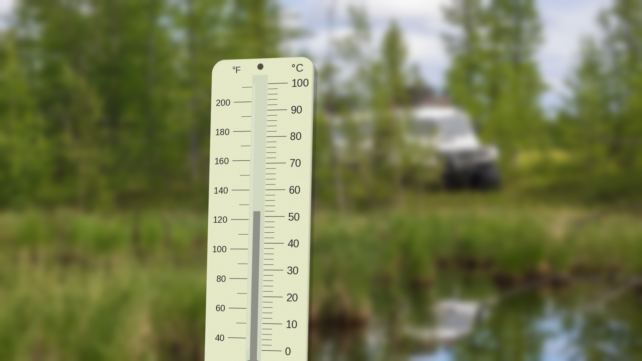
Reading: {"value": 52, "unit": "°C"}
